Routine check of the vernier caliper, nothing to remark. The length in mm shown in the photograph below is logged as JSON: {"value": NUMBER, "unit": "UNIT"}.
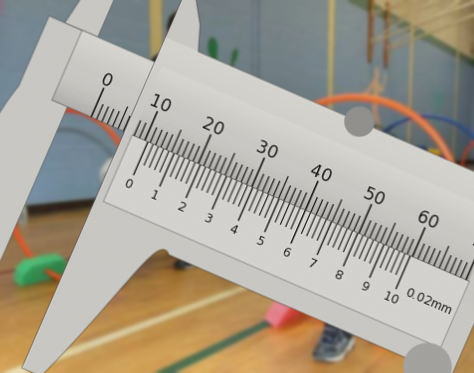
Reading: {"value": 10.6, "unit": "mm"}
